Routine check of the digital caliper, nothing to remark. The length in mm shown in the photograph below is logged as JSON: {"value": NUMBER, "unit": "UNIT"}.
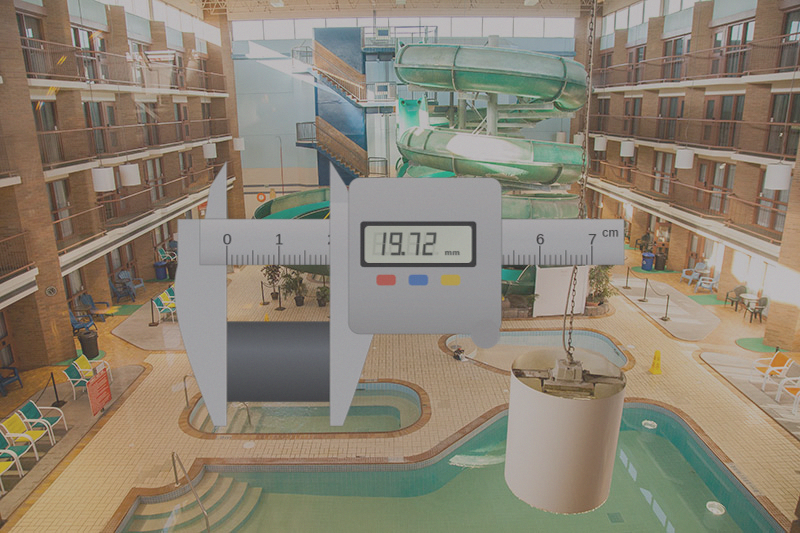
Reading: {"value": 19.72, "unit": "mm"}
